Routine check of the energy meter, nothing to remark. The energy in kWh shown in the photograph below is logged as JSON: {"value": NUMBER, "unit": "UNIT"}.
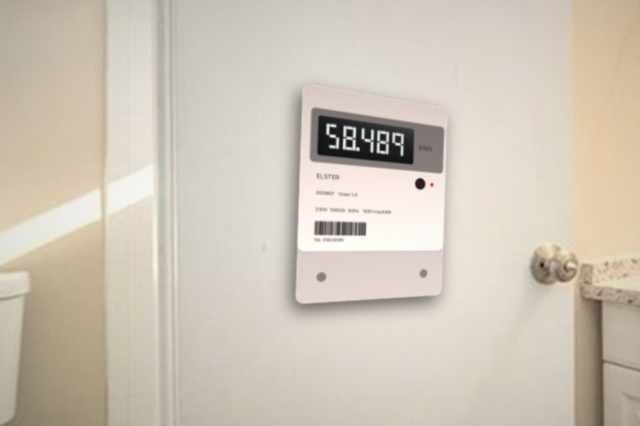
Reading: {"value": 58.489, "unit": "kWh"}
